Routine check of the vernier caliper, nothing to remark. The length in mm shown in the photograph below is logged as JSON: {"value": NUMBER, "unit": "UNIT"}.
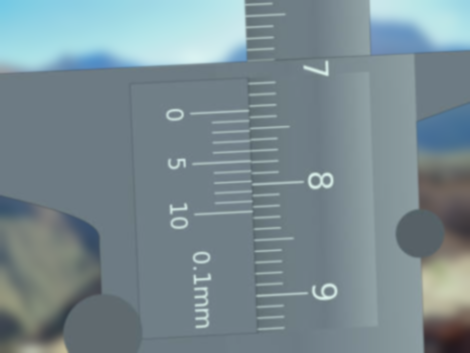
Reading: {"value": 73.4, "unit": "mm"}
